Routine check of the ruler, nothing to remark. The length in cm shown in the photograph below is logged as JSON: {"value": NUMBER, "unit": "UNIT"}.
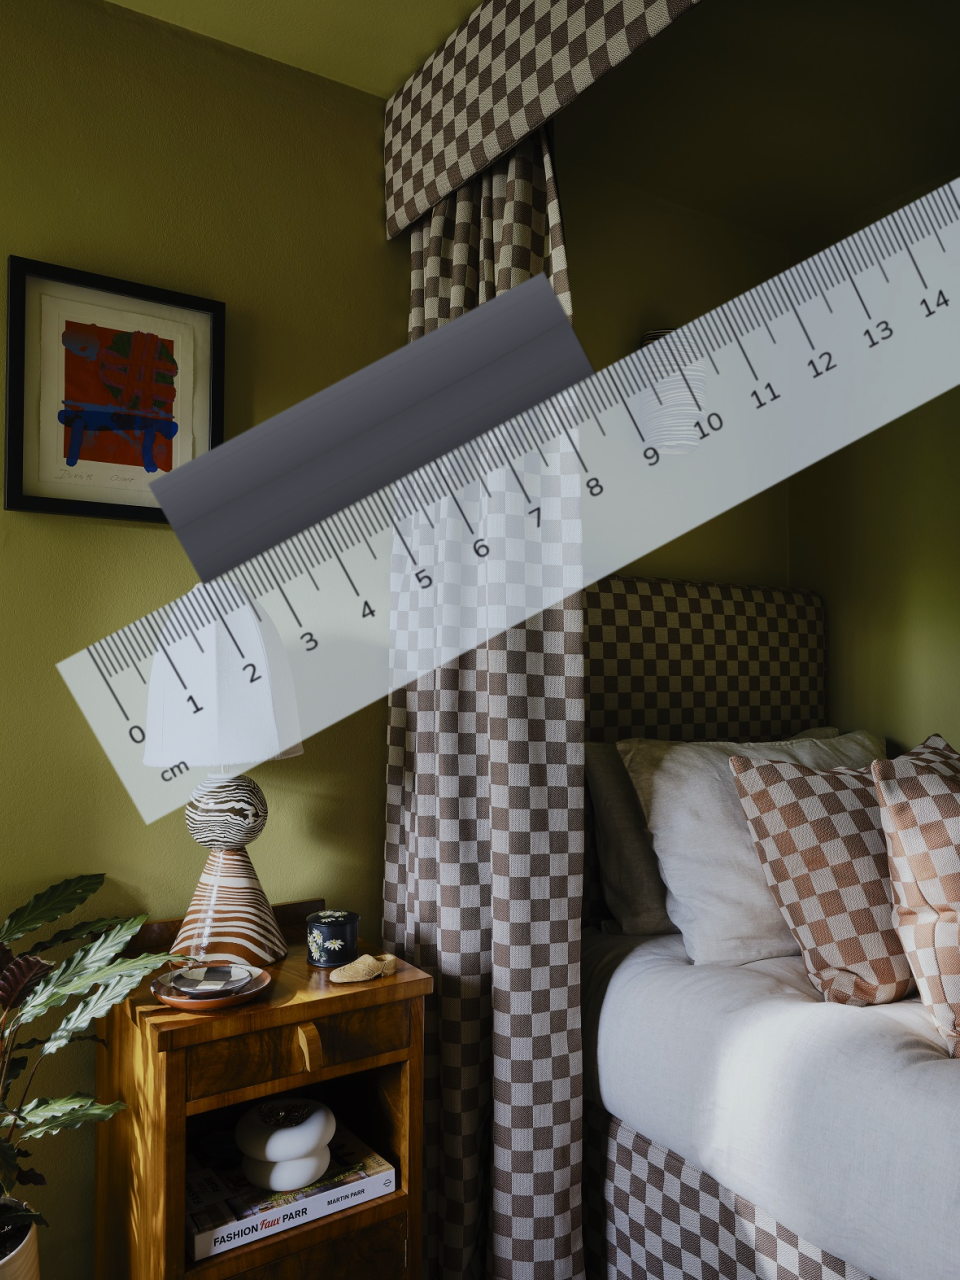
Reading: {"value": 6.8, "unit": "cm"}
